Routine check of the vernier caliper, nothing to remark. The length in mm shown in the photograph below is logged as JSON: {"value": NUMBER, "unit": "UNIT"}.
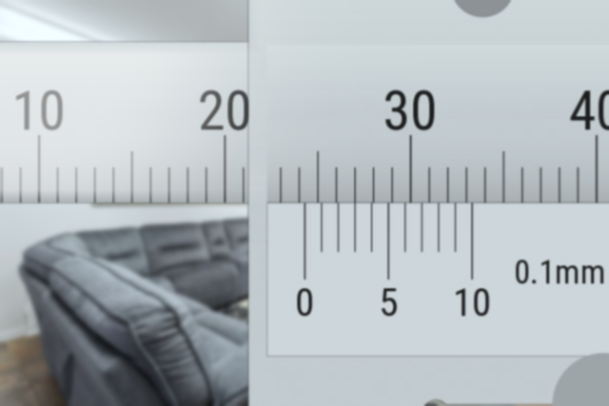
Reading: {"value": 24.3, "unit": "mm"}
